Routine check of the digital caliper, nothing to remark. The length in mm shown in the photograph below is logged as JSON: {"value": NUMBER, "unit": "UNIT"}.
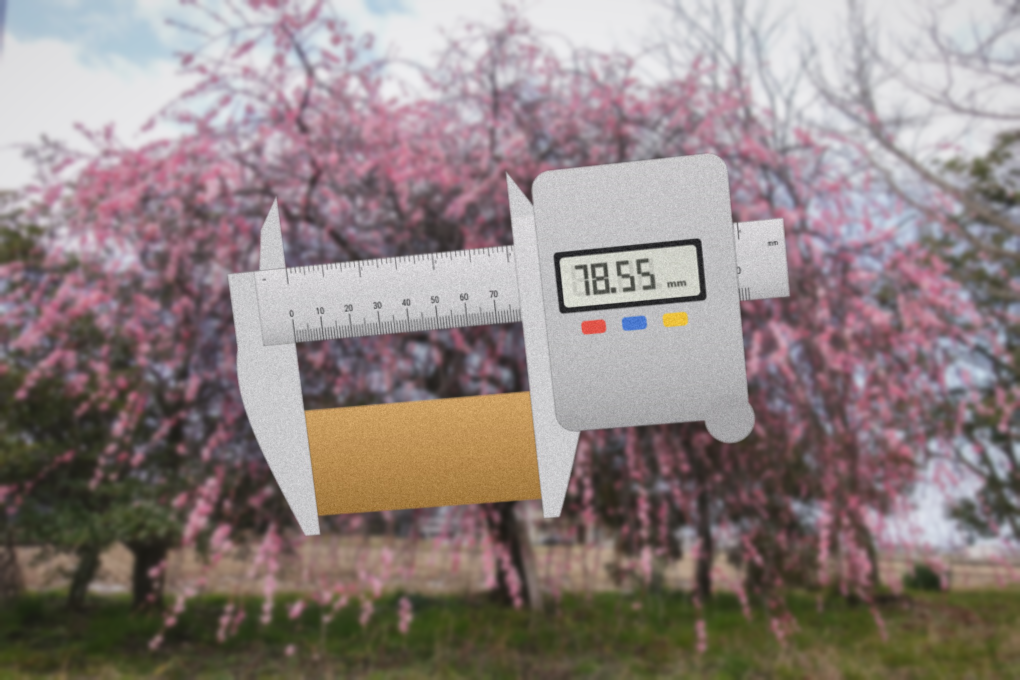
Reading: {"value": 78.55, "unit": "mm"}
